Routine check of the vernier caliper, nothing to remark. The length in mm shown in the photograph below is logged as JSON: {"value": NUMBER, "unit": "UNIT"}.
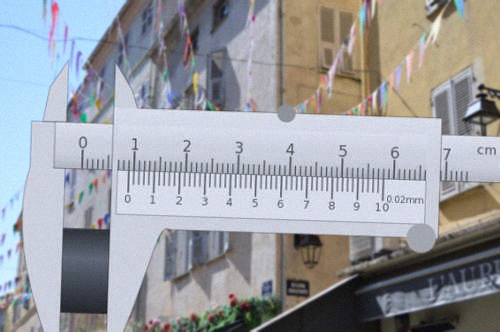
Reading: {"value": 9.0, "unit": "mm"}
